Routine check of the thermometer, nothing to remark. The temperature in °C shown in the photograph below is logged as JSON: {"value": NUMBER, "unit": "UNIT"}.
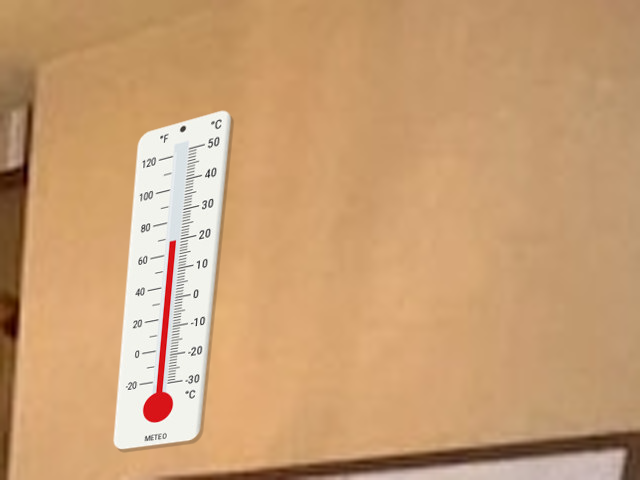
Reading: {"value": 20, "unit": "°C"}
